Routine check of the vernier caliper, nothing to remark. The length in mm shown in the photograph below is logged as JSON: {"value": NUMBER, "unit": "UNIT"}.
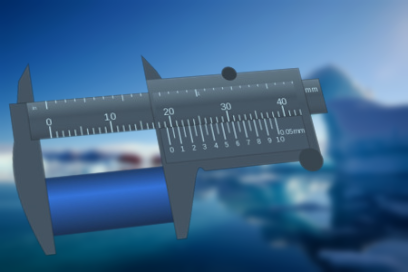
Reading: {"value": 19.2, "unit": "mm"}
